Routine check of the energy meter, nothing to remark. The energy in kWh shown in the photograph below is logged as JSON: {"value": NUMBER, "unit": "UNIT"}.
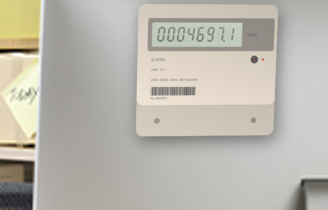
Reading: {"value": 4697.1, "unit": "kWh"}
